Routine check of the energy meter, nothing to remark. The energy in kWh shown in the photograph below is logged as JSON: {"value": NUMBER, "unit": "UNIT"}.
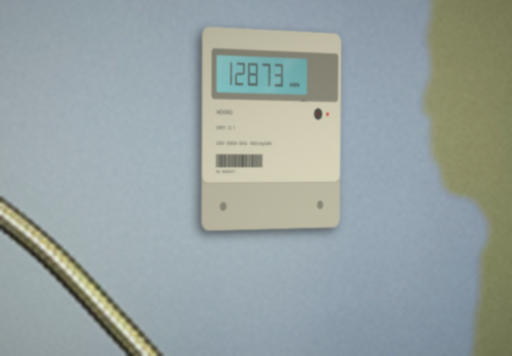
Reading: {"value": 12873, "unit": "kWh"}
